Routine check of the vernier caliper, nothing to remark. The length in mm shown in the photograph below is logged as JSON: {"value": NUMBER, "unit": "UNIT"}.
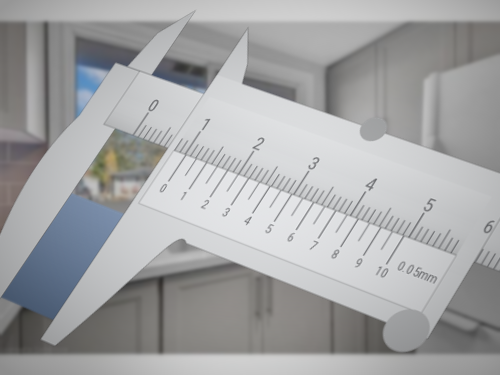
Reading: {"value": 10.2, "unit": "mm"}
